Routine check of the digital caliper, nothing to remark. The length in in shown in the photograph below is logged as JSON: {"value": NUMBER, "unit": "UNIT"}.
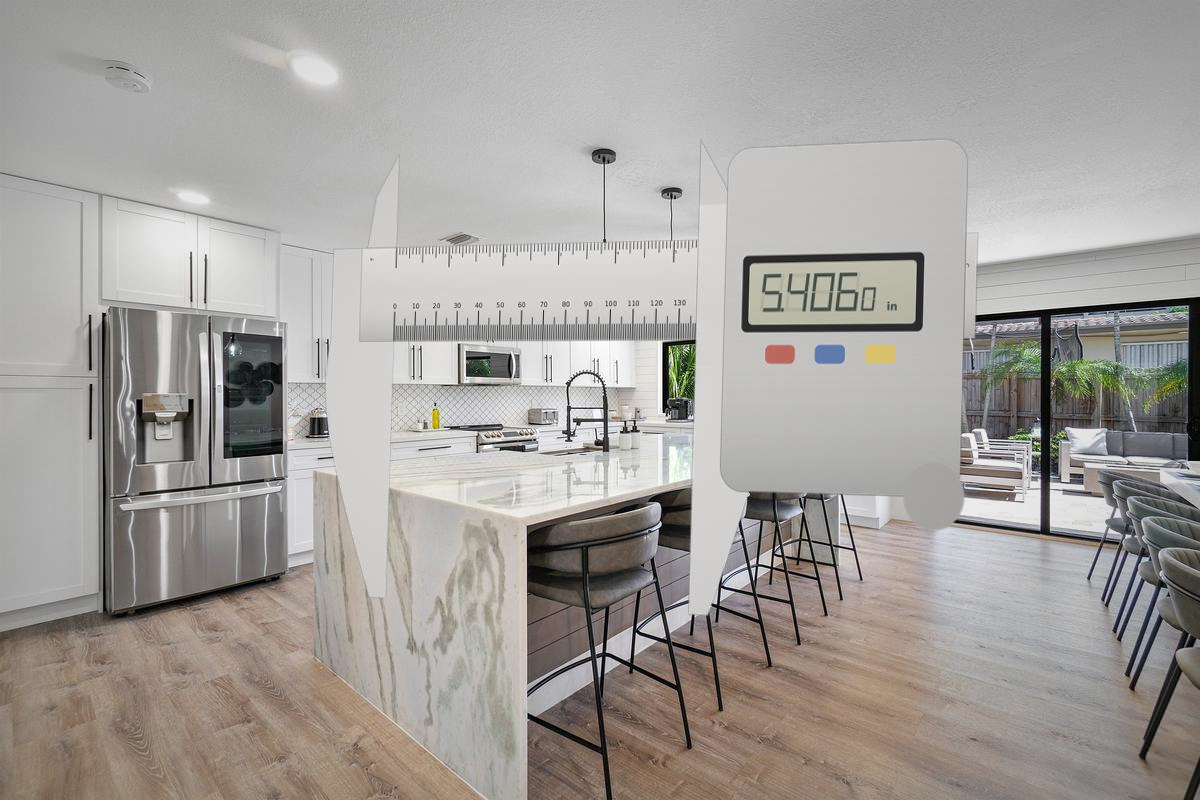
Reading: {"value": 5.4060, "unit": "in"}
